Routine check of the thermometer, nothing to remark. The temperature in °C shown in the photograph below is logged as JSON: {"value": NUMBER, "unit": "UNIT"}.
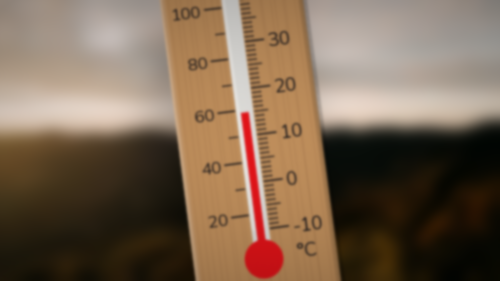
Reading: {"value": 15, "unit": "°C"}
